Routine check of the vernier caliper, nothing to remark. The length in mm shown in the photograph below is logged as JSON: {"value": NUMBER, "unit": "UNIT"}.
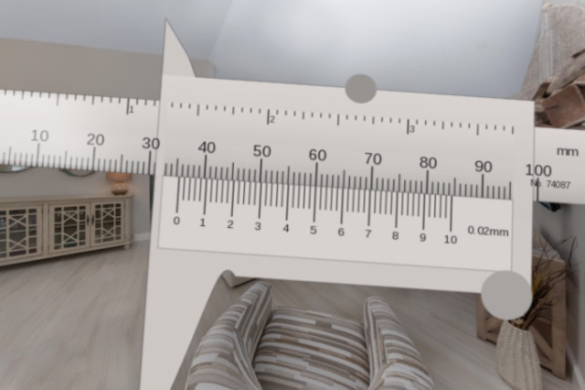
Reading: {"value": 35.5, "unit": "mm"}
